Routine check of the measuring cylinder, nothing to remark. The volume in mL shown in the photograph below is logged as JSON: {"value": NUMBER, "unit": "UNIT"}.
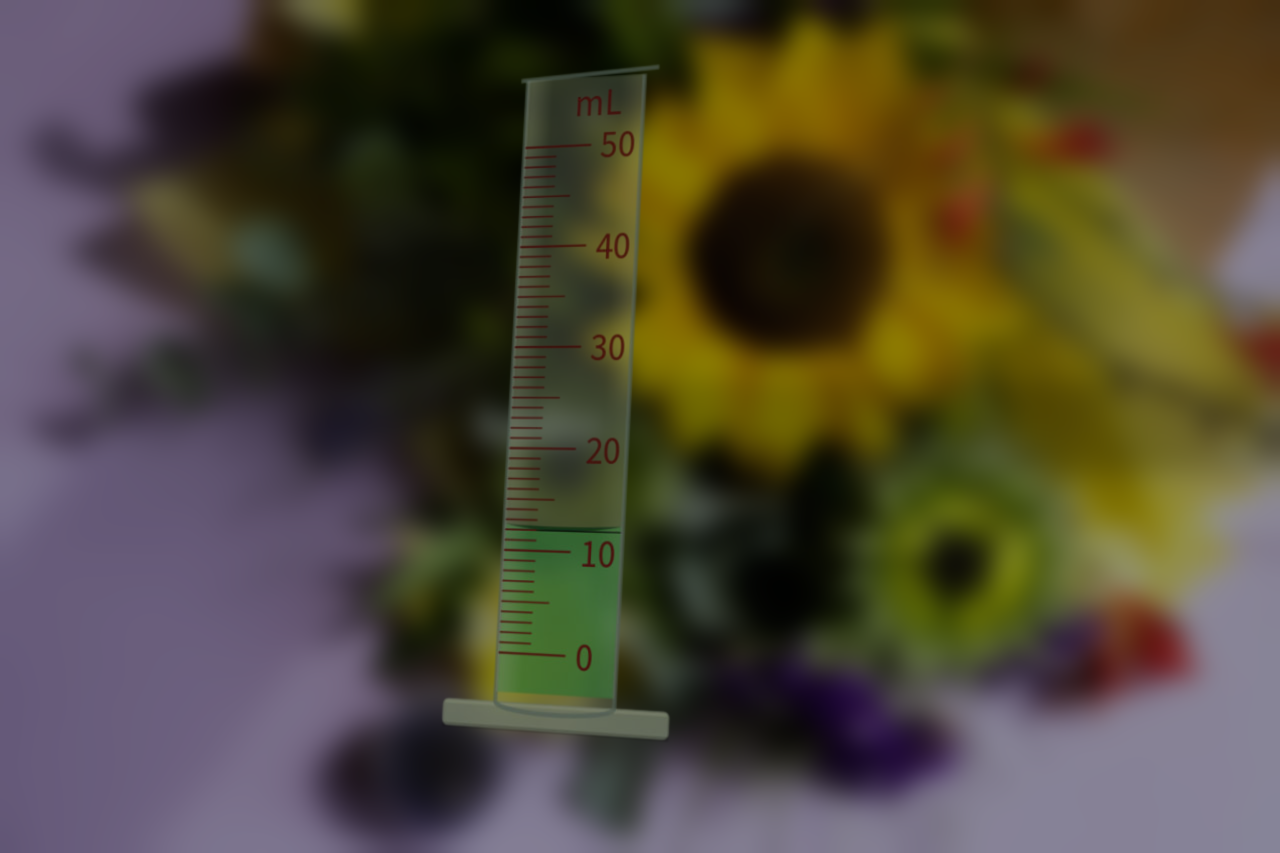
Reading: {"value": 12, "unit": "mL"}
